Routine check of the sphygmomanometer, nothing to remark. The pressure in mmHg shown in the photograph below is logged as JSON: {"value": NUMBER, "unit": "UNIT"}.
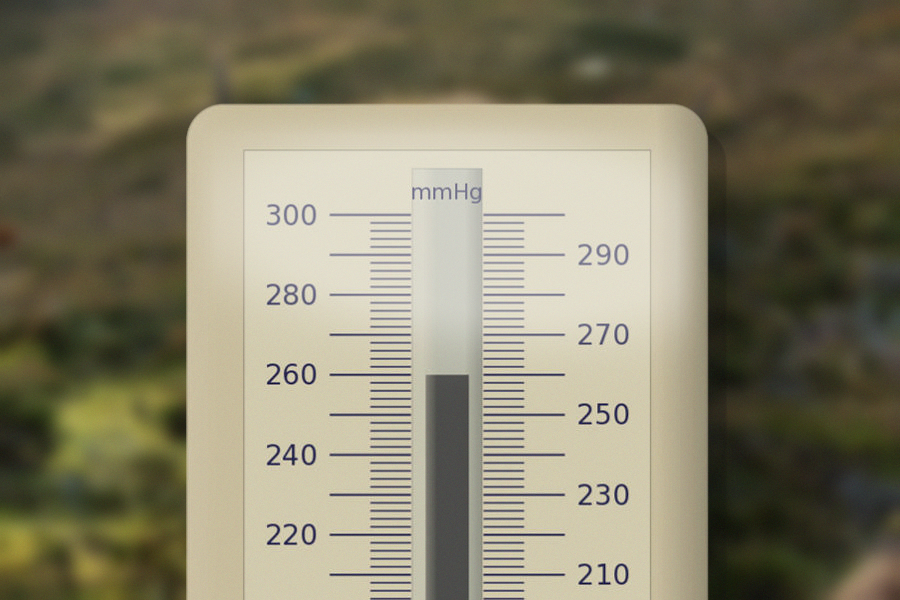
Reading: {"value": 260, "unit": "mmHg"}
